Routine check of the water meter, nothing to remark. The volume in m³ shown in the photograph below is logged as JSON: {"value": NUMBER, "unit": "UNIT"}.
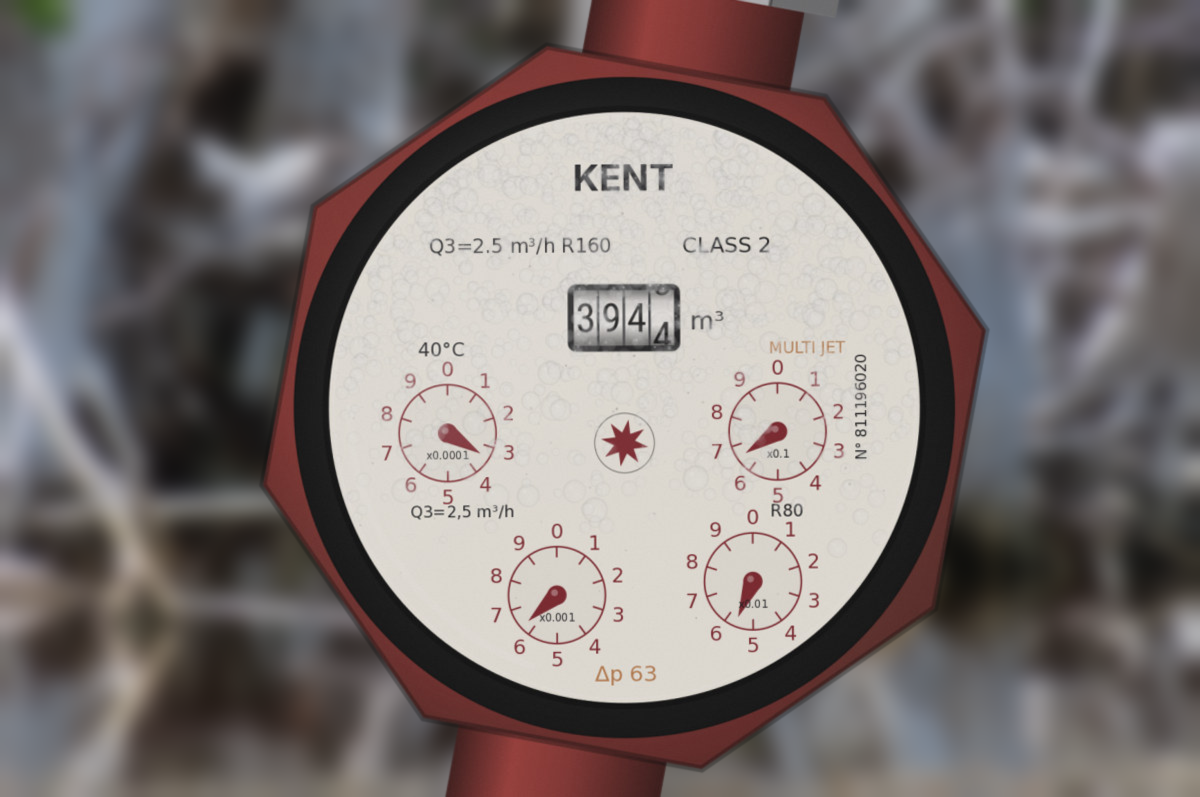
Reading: {"value": 3943.6563, "unit": "m³"}
